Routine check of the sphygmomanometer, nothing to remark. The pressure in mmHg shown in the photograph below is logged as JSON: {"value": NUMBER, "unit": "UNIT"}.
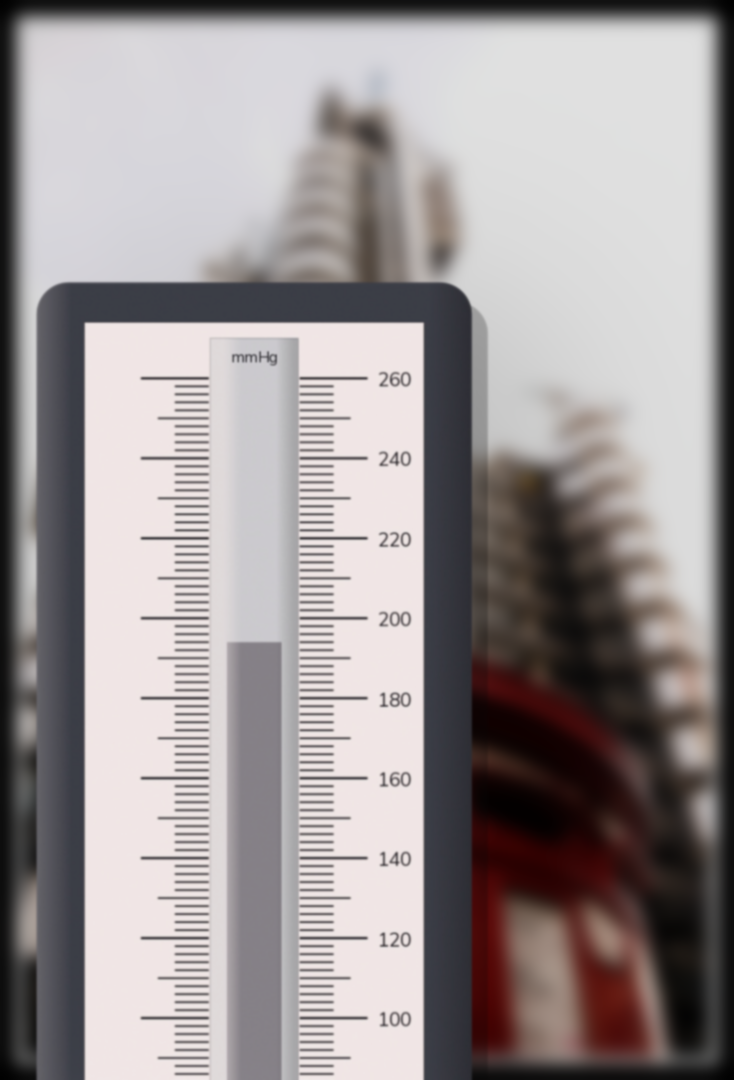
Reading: {"value": 194, "unit": "mmHg"}
